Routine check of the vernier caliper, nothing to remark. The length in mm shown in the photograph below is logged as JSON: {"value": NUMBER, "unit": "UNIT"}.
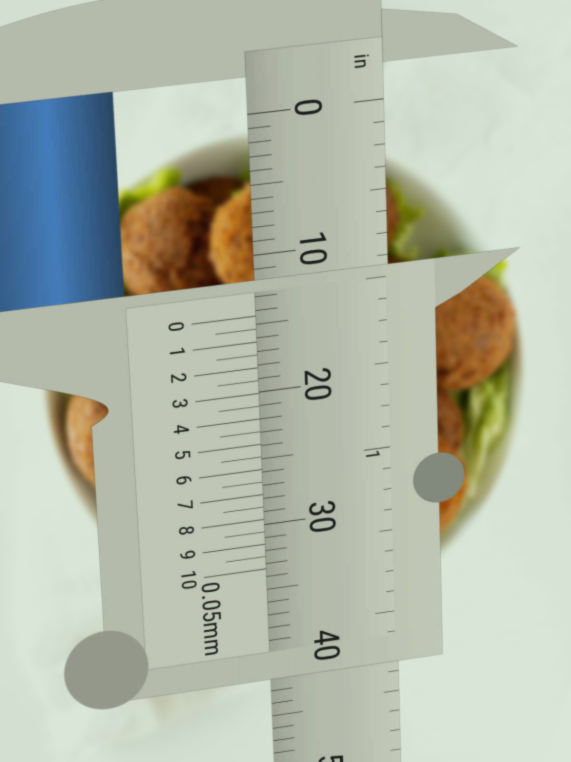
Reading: {"value": 14.4, "unit": "mm"}
